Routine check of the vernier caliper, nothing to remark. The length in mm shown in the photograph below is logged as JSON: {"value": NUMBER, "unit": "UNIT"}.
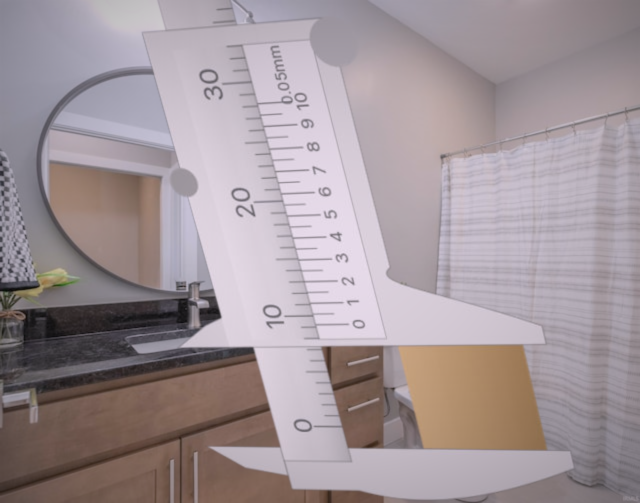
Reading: {"value": 9.2, "unit": "mm"}
